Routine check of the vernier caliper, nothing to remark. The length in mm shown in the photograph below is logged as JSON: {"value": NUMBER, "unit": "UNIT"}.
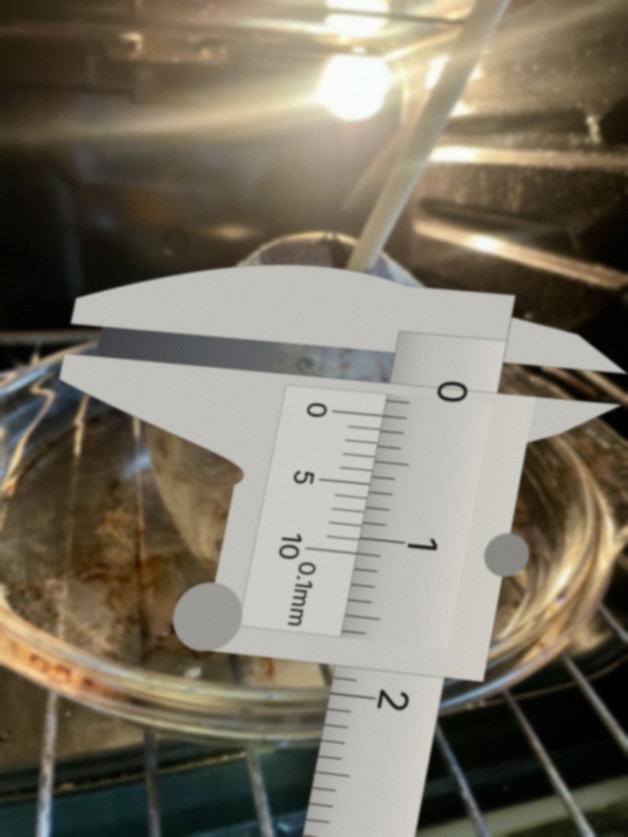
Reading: {"value": 2.0, "unit": "mm"}
